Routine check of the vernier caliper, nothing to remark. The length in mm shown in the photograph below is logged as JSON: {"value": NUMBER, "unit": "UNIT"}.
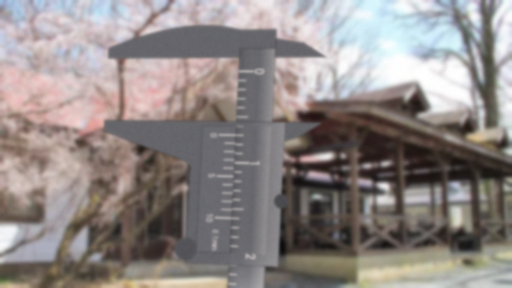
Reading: {"value": 7.0, "unit": "mm"}
